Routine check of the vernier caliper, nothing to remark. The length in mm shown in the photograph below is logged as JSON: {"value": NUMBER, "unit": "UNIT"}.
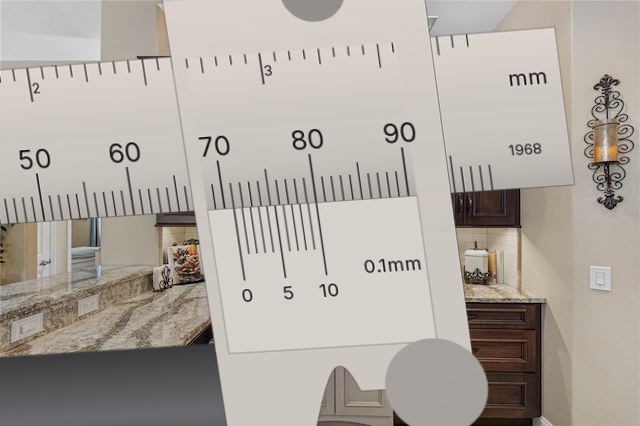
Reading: {"value": 71.0, "unit": "mm"}
